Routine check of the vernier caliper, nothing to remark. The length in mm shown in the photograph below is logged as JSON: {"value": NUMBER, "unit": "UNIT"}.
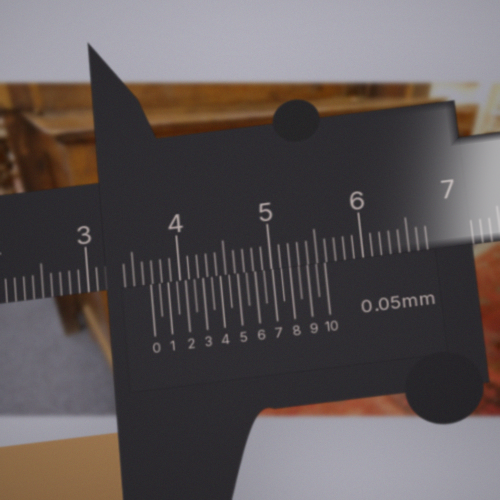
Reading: {"value": 36.8, "unit": "mm"}
